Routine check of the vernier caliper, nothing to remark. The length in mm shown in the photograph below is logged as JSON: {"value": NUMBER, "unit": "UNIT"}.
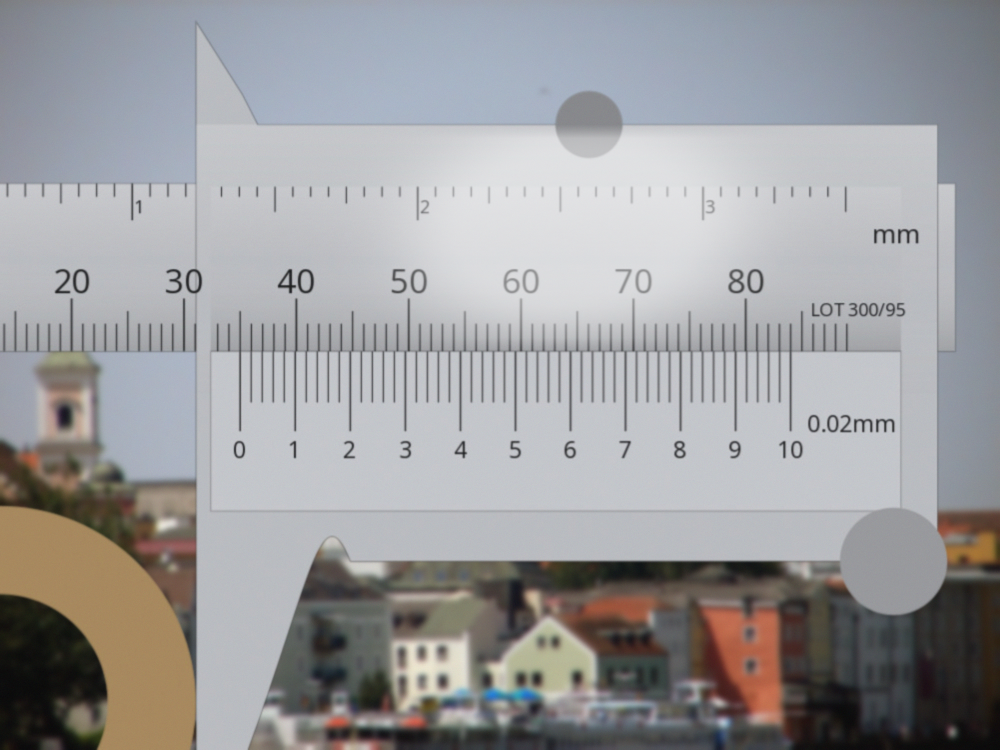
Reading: {"value": 35.0, "unit": "mm"}
